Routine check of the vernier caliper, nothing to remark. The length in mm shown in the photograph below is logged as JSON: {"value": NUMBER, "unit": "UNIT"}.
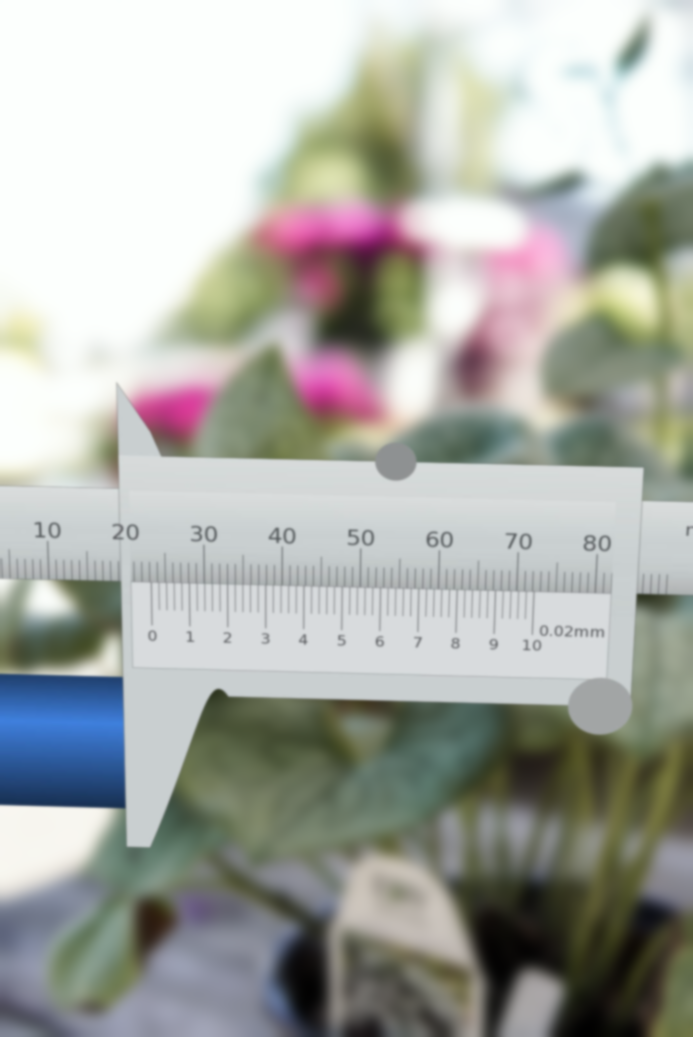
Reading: {"value": 23.2, "unit": "mm"}
